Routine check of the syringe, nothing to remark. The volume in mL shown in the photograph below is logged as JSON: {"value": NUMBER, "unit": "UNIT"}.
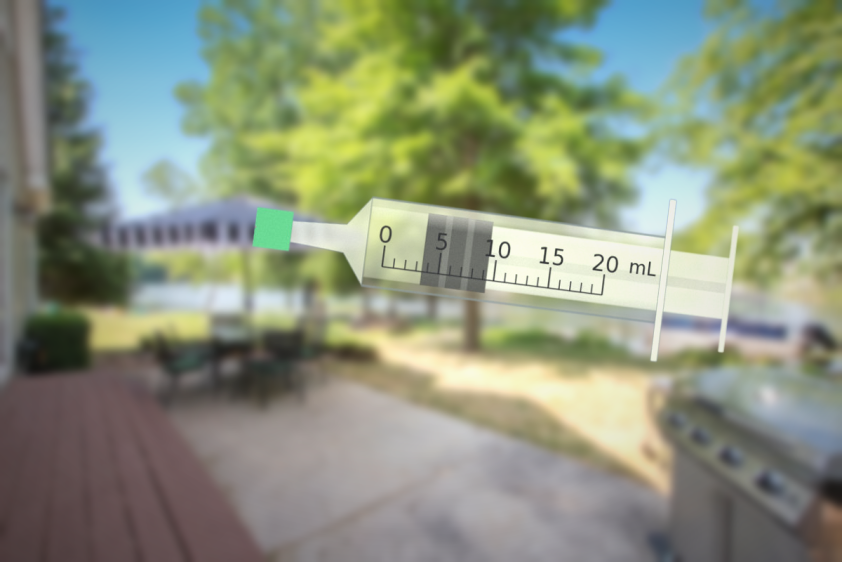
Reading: {"value": 3.5, "unit": "mL"}
